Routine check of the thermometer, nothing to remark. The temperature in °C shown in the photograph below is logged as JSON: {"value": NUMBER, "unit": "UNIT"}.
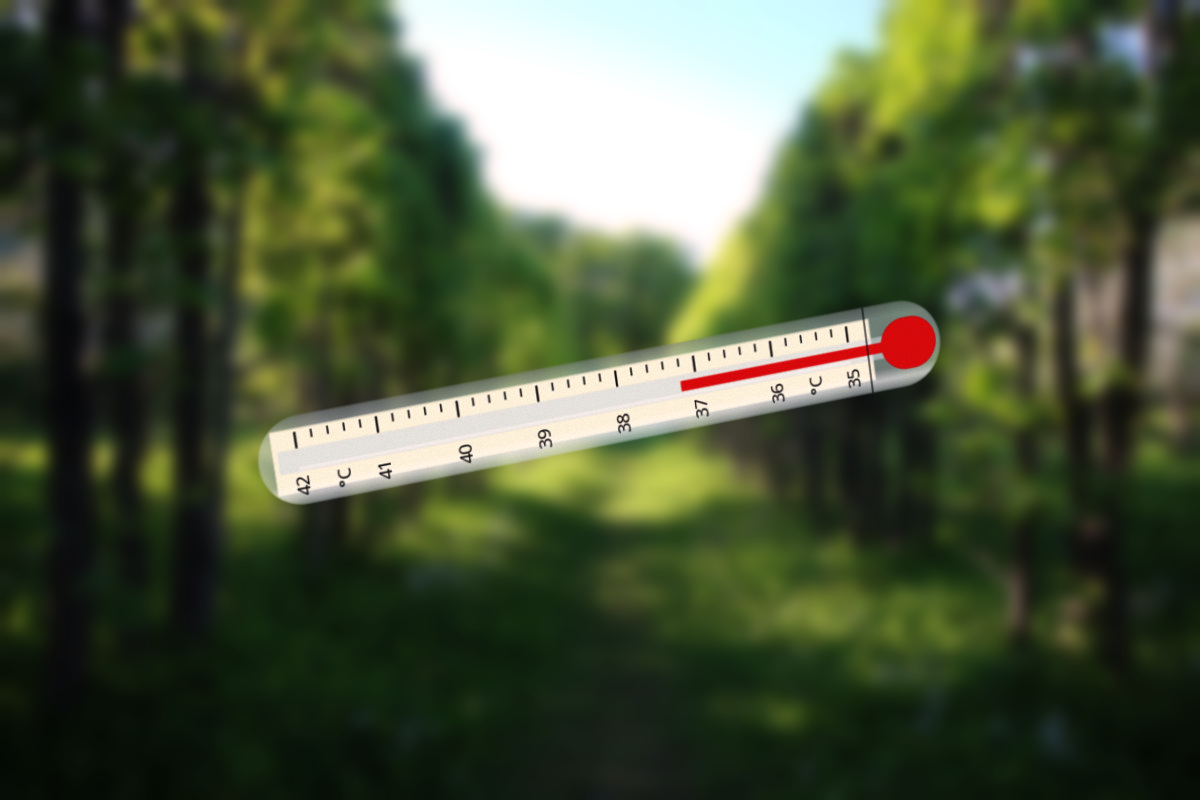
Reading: {"value": 37.2, "unit": "°C"}
